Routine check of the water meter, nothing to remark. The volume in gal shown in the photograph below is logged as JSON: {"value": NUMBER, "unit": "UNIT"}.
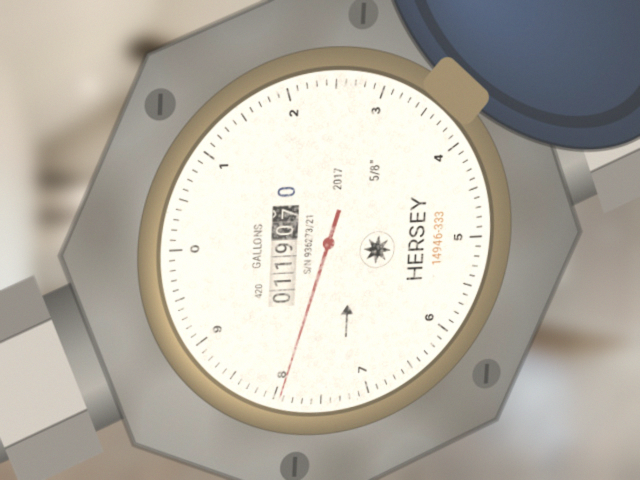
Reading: {"value": 119067.9, "unit": "gal"}
